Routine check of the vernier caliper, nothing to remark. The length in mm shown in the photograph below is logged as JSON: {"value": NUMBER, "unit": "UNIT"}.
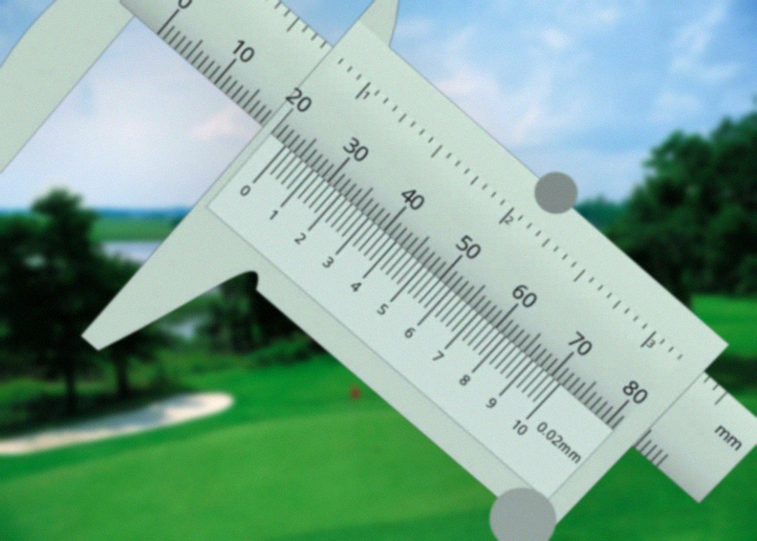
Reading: {"value": 22.6, "unit": "mm"}
